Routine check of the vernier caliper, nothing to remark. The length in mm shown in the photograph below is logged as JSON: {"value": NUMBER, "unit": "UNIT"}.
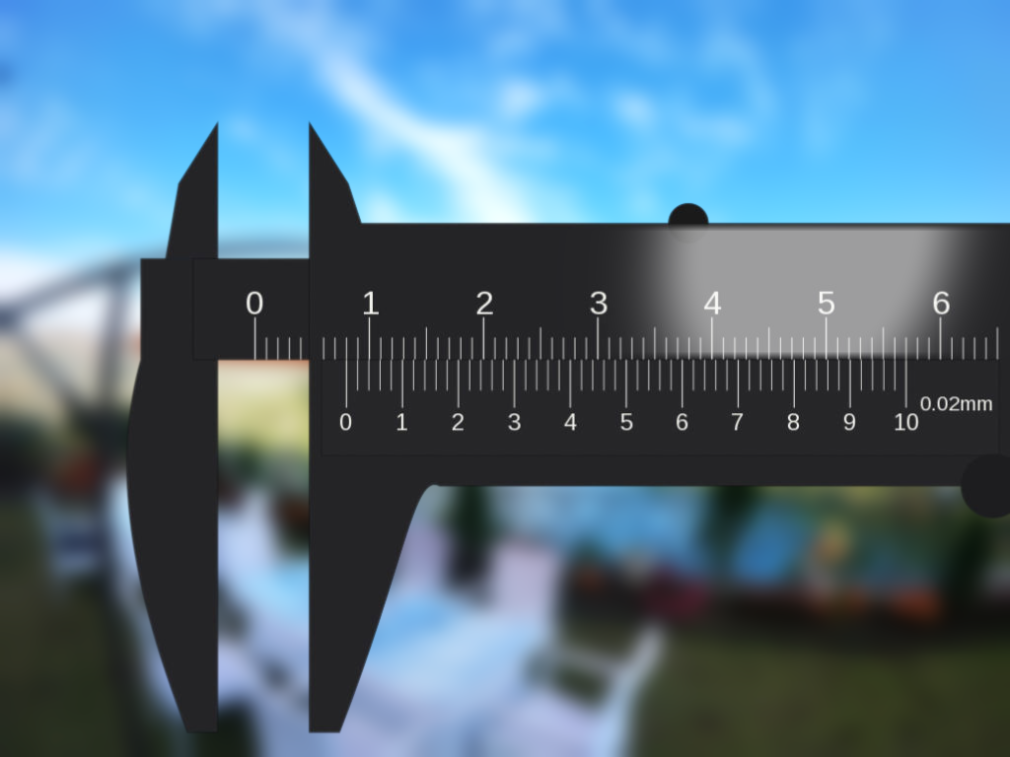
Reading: {"value": 8.0, "unit": "mm"}
